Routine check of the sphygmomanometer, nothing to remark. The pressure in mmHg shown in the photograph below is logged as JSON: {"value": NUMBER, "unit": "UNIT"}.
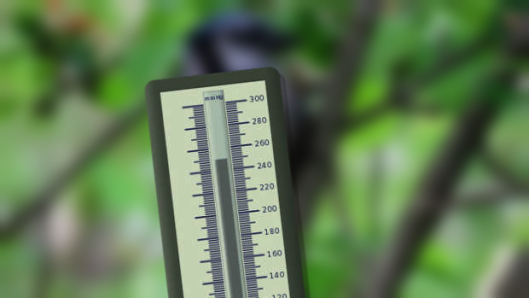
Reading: {"value": 250, "unit": "mmHg"}
